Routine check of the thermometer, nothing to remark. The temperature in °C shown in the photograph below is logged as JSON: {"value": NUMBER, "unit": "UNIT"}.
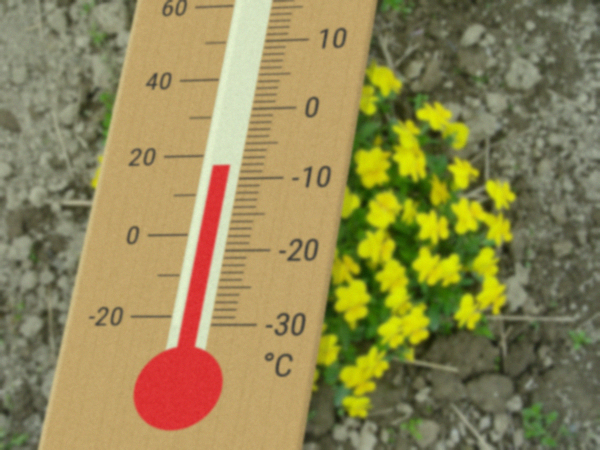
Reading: {"value": -8, "unit": "°C"}
